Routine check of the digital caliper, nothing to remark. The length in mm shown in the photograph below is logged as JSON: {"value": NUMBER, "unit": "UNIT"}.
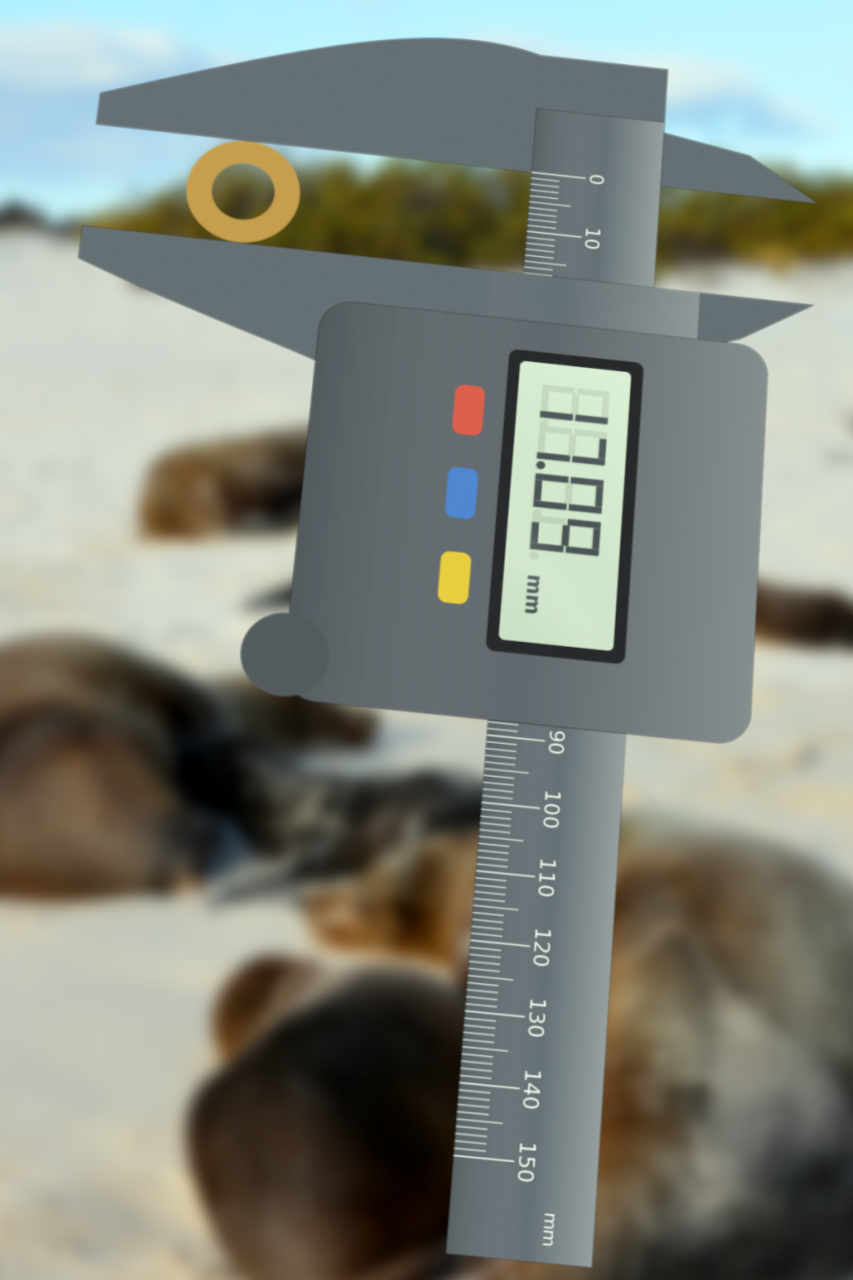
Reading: {"value": 17.09, "unit": "mm"}
